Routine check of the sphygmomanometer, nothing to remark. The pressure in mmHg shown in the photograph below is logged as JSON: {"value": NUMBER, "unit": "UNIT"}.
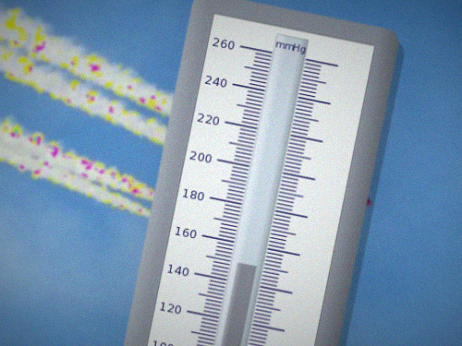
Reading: {"value": 150, "unit": "mmHg"}
